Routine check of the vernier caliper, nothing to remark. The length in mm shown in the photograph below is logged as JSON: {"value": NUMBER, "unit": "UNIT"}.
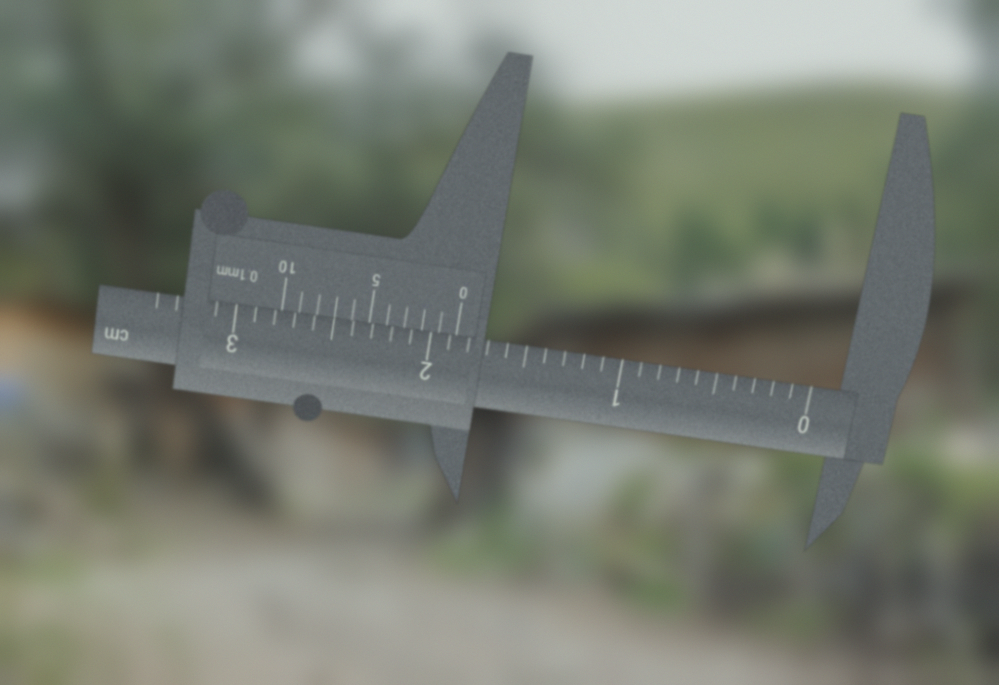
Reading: {"value": 18.7, "unit": "mm"}
